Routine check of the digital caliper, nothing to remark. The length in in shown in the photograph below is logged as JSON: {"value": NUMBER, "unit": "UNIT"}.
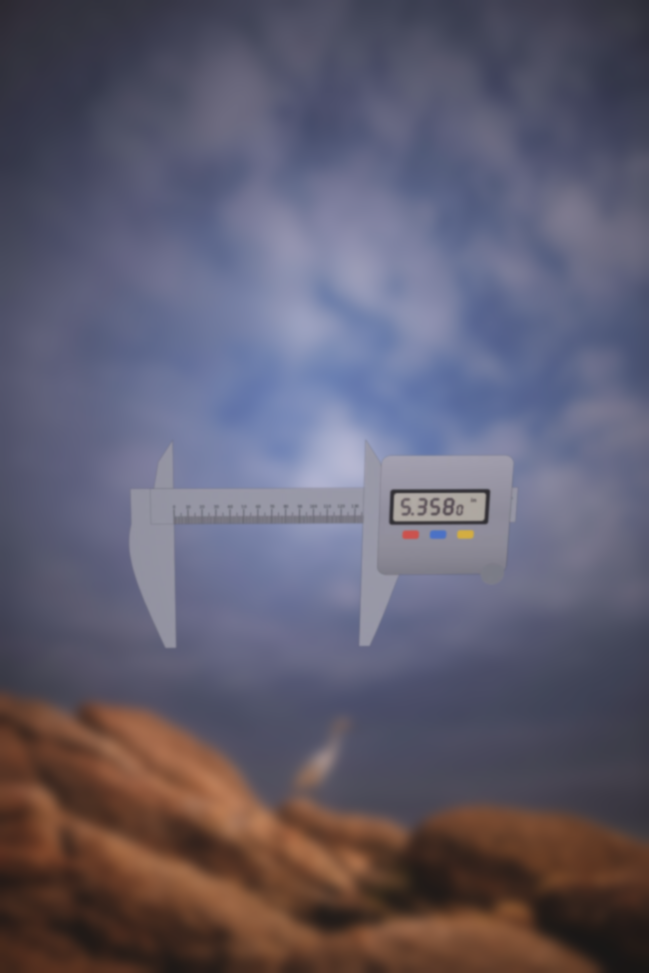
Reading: {"value": 5.3580, "unit": "in"}
